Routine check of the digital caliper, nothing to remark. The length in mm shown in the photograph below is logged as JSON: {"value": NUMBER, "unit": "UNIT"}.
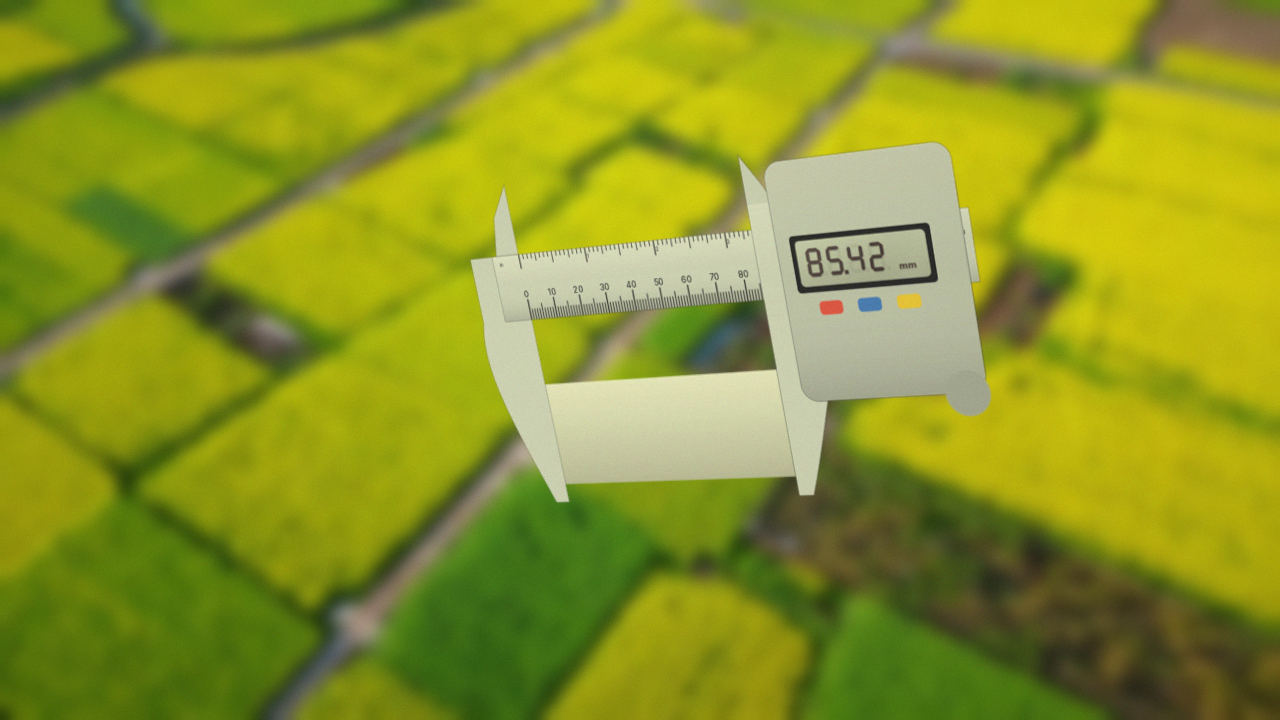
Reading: {"value": 85.42, "unit": "mm"}
